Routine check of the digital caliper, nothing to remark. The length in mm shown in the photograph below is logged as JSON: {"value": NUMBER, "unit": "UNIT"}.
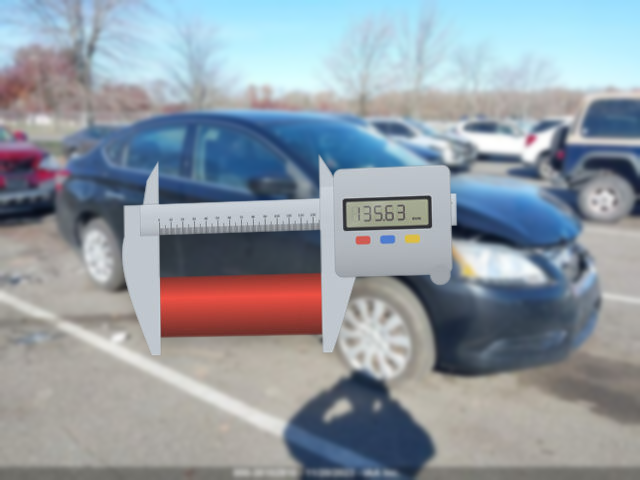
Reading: {"value": 135.63, "unit": "mm"}
